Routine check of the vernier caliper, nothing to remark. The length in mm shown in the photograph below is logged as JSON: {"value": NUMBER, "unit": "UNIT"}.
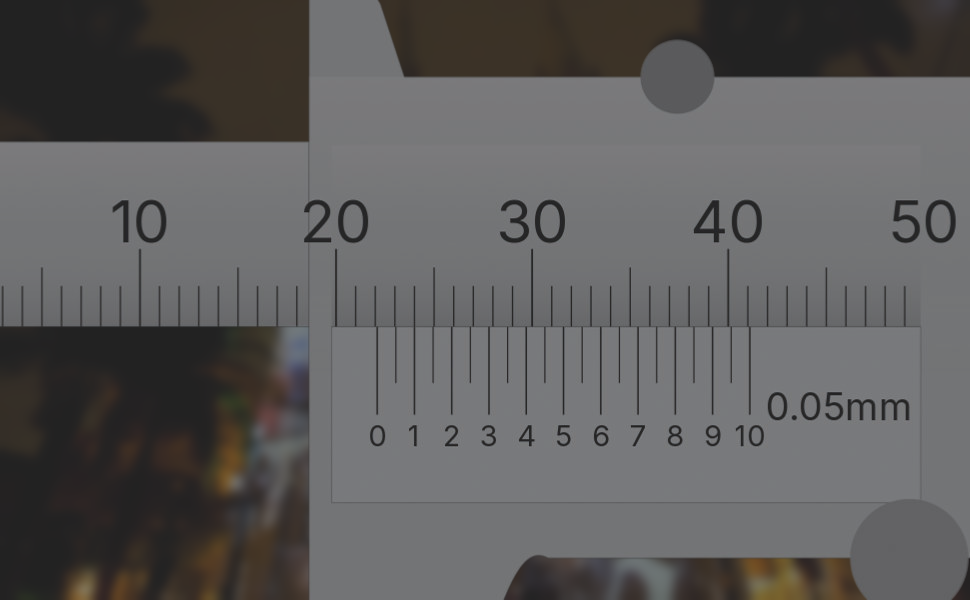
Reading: {"value": 22.1, "unit": "mm"}
